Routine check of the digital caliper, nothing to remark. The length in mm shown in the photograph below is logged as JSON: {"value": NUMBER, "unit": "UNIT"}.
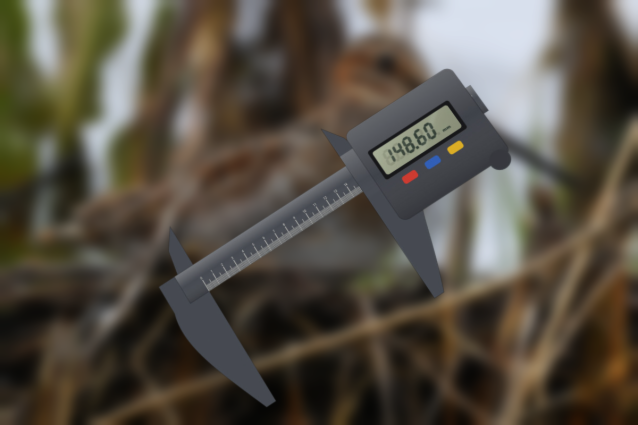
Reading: {"value": 148.60, "unit": "mm"}
